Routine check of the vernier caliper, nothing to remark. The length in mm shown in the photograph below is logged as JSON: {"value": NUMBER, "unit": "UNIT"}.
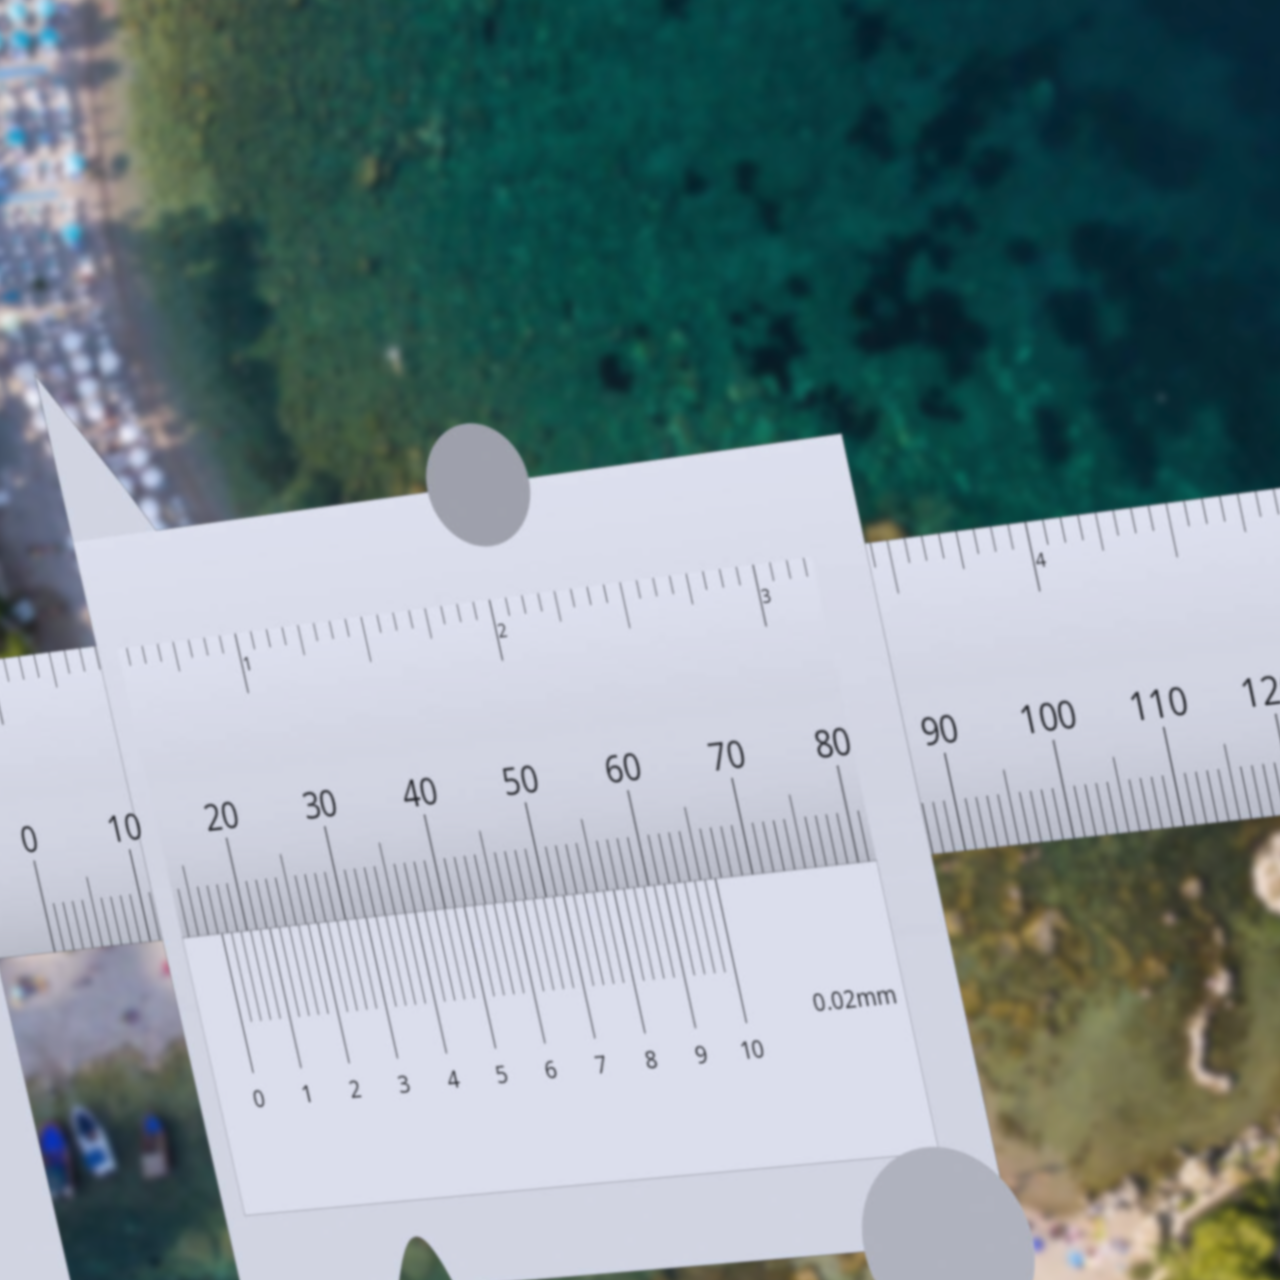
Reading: {"value": 17.4, "unit": "mm"}
